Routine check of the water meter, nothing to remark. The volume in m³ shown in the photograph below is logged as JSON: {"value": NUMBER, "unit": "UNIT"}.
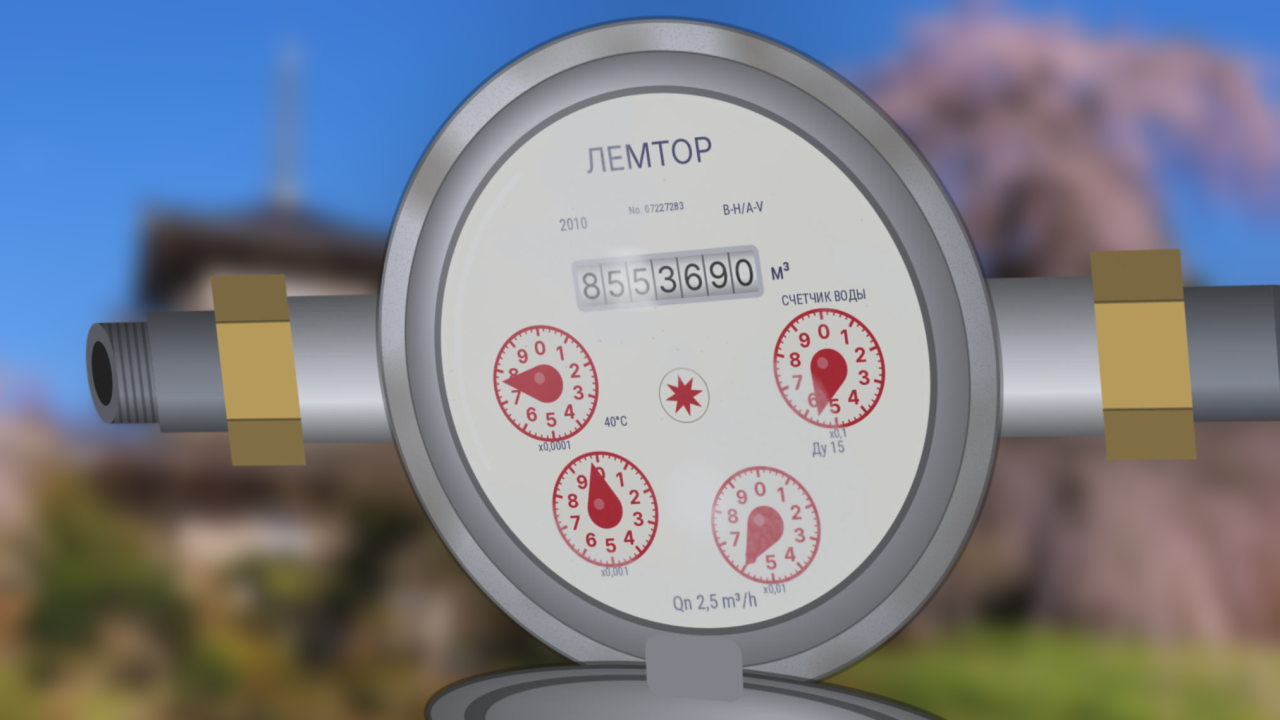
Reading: {"value": 8553690.5597, "unit": "m³"}
